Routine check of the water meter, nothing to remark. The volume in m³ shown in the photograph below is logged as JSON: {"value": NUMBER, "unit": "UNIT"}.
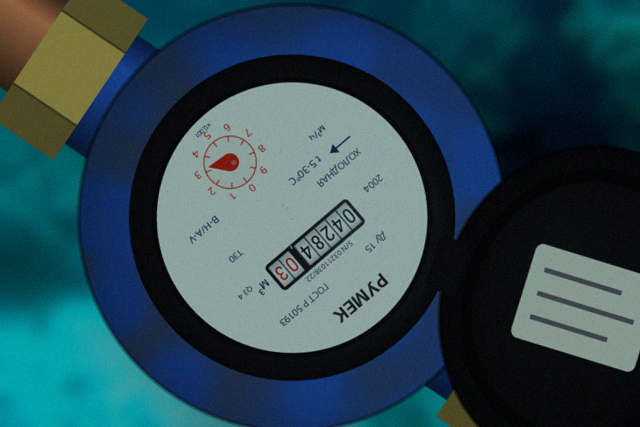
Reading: {"value": 4284.033, "unit": "m³"}
